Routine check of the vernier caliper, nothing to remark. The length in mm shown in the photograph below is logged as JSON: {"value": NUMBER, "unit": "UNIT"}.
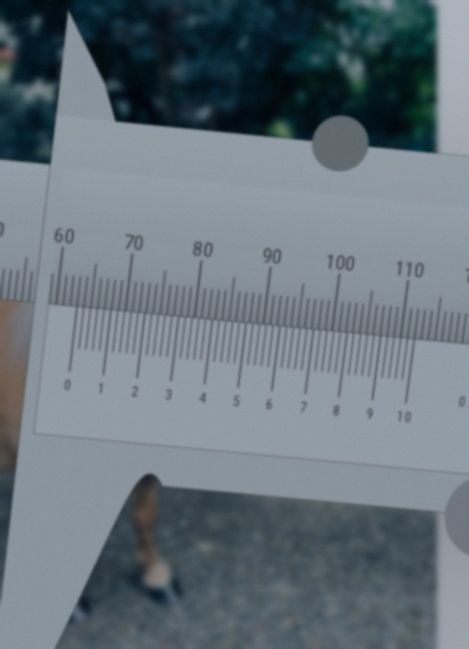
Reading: {"value": 63.0, "unit": "mm"}
